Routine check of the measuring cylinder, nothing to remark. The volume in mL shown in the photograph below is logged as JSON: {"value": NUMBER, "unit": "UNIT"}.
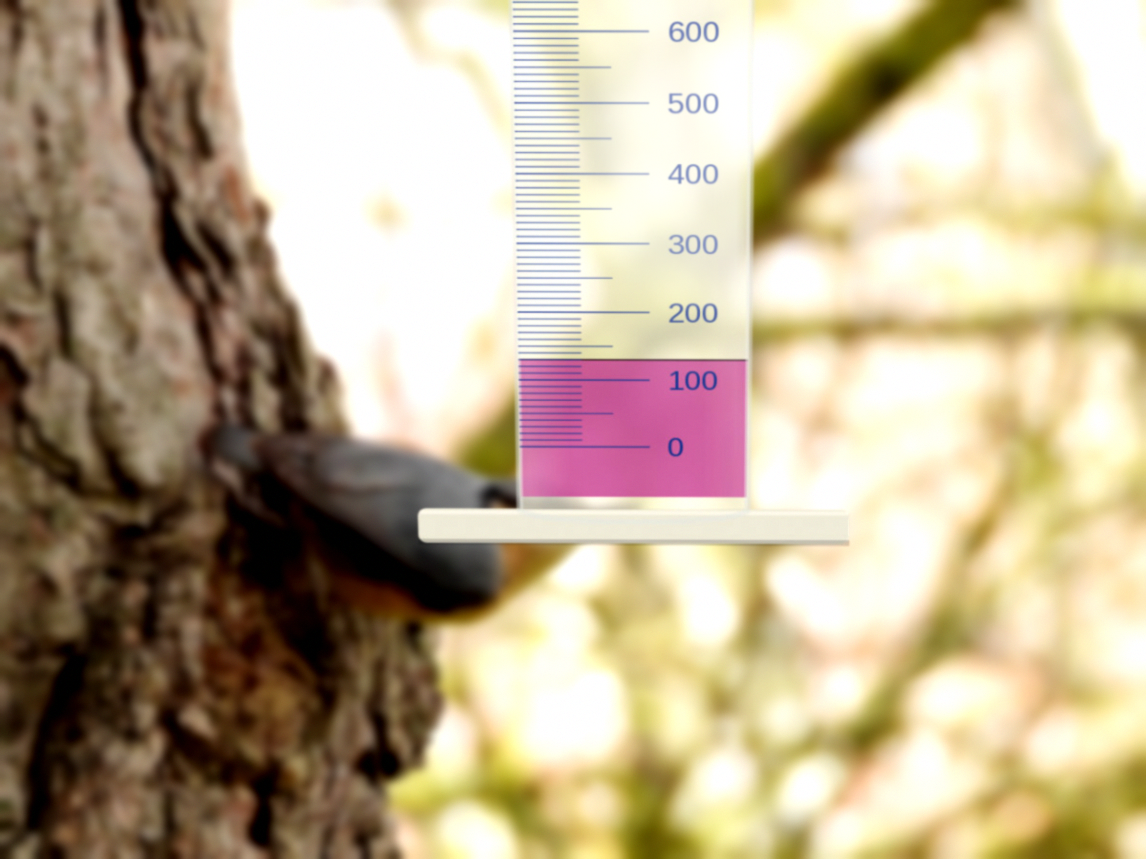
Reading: {"value": 130, "unit": "mL"}
